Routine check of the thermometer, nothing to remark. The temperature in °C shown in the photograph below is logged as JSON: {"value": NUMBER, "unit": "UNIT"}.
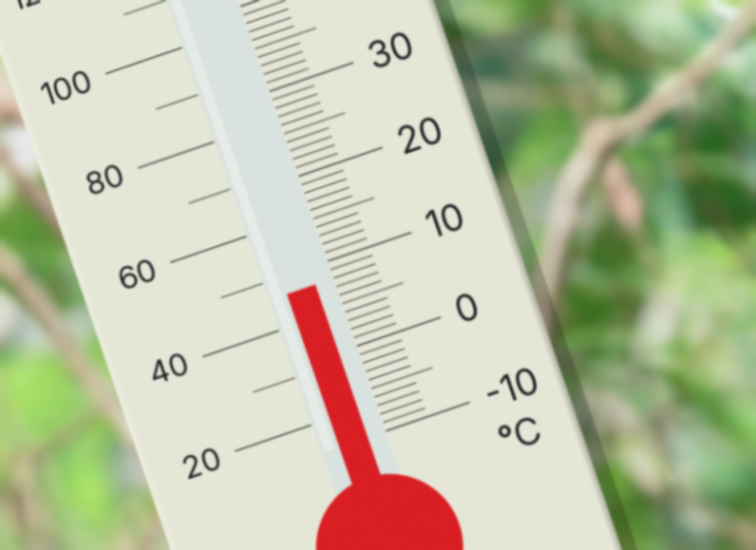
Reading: {"value": 8, "unit": "°C"}
